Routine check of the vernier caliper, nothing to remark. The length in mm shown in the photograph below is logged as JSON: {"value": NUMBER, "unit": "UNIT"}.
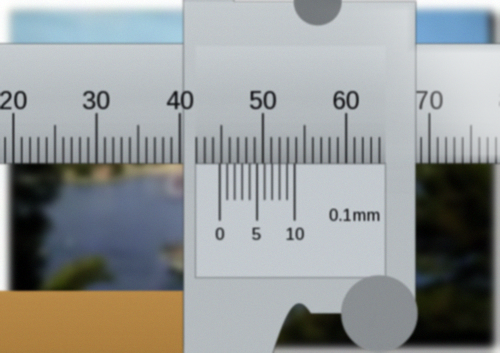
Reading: {"value": 44.8, "unit": "mm"}
